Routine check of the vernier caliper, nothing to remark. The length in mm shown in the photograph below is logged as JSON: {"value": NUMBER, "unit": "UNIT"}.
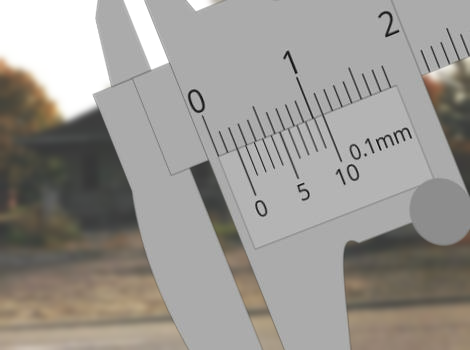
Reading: {"value": 2.0, "unit": "mm"}
